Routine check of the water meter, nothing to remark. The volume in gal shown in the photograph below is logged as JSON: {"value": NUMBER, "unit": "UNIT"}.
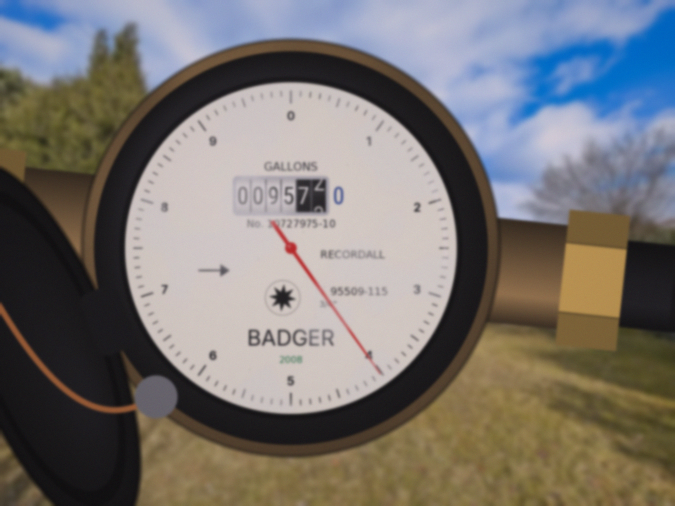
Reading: {"value": 95724.0, "unit": "gal"}
